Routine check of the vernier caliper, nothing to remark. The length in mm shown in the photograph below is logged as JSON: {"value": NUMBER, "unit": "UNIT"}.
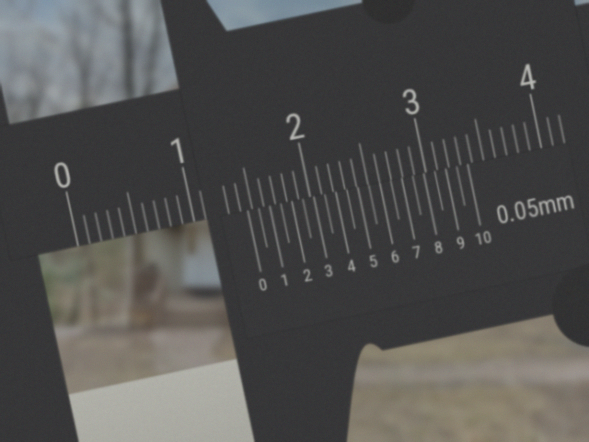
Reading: {"value": 14.6, "unit": "mm"}
